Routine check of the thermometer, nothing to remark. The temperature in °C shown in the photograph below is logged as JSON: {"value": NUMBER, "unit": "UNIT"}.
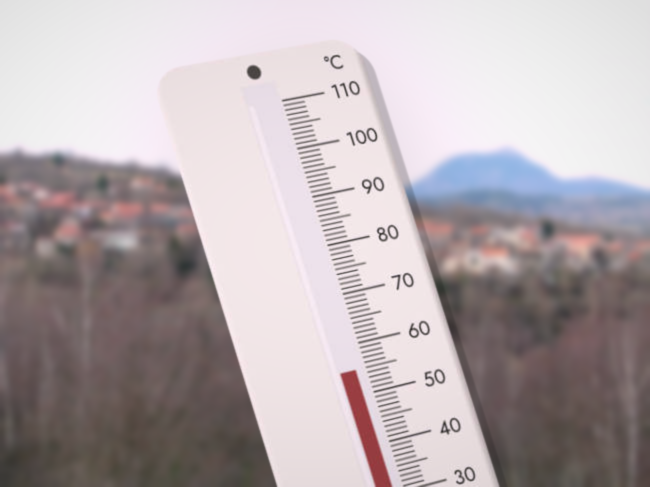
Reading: {"value": 55, "unit": "°C"}
